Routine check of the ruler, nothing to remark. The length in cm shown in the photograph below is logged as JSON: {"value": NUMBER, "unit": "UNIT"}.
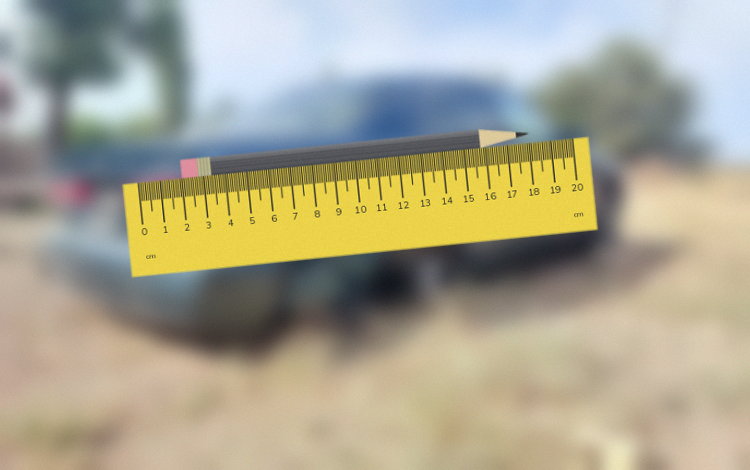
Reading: {"value": 16, "unit": "cm"}
